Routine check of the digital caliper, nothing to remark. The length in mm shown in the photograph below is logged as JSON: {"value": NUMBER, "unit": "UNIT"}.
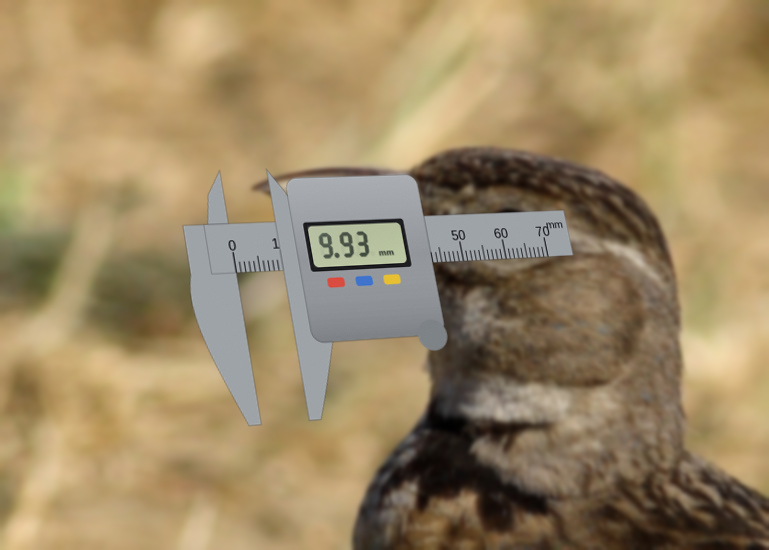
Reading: {"value": 9.93, "unit": "mm"}
